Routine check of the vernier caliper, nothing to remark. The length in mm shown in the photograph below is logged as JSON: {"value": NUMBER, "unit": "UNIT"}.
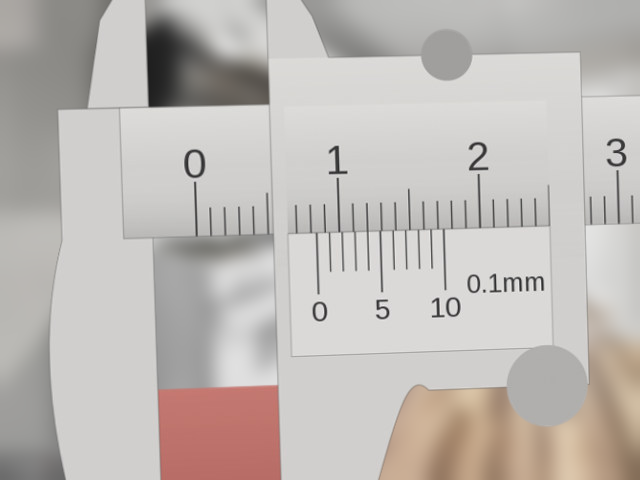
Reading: {"value": 8.4, "unit": "mm"}
